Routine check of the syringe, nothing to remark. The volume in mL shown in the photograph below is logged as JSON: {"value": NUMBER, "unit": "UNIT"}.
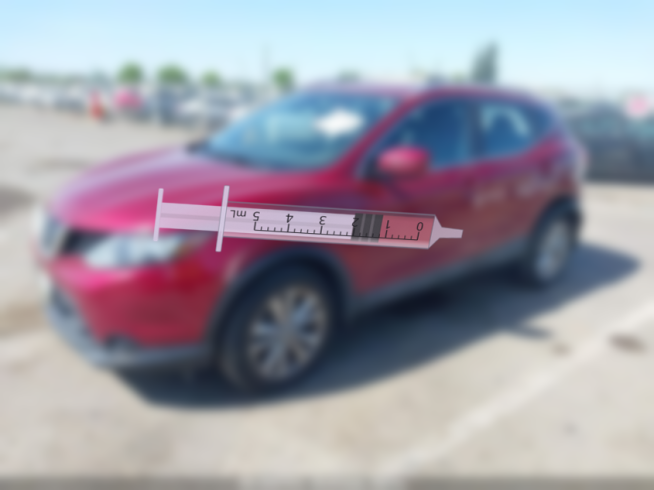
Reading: {"value": 1.2, "unit": "mL"}
